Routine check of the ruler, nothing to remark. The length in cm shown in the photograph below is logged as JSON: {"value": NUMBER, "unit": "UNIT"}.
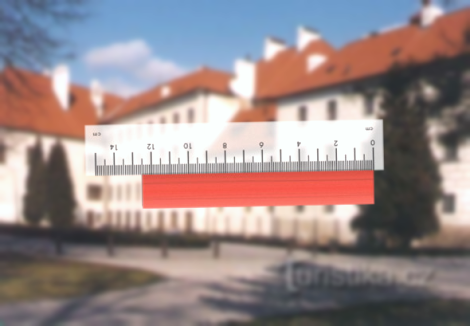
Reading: {"value": 12.5, "unit": "cm"}
